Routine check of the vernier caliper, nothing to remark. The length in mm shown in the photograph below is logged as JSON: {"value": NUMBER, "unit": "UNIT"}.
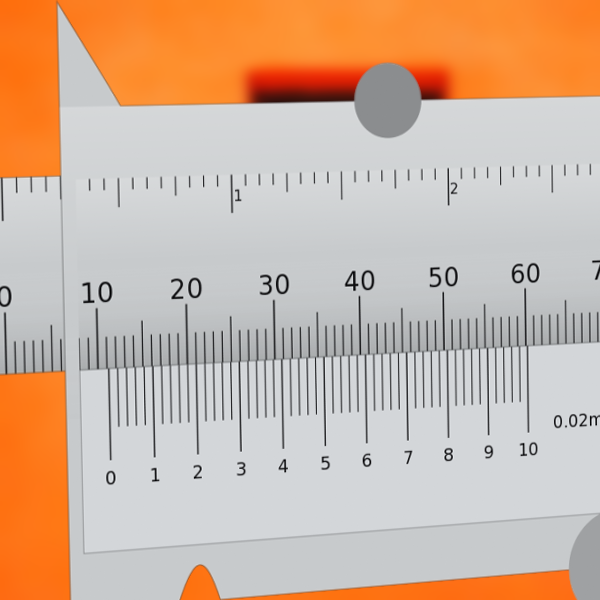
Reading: {"value": 11.2, "unit": "mm"}
